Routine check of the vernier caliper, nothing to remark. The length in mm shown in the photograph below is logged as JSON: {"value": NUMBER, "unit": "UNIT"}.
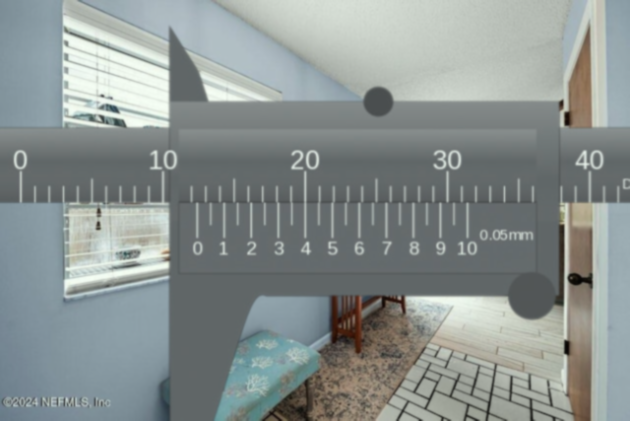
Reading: {"value": 12.4, "unit": "mm"}
